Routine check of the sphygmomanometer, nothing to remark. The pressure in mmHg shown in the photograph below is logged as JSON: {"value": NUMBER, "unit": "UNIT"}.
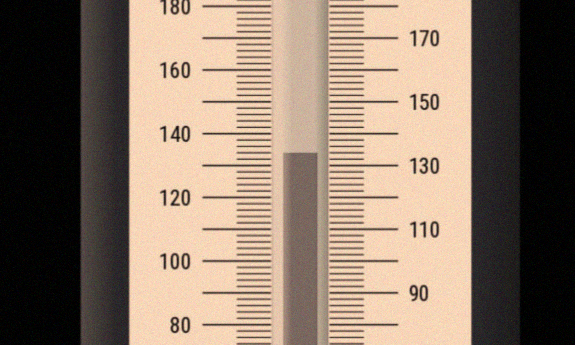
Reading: {"value": 134, "unit": "mmHg"}
